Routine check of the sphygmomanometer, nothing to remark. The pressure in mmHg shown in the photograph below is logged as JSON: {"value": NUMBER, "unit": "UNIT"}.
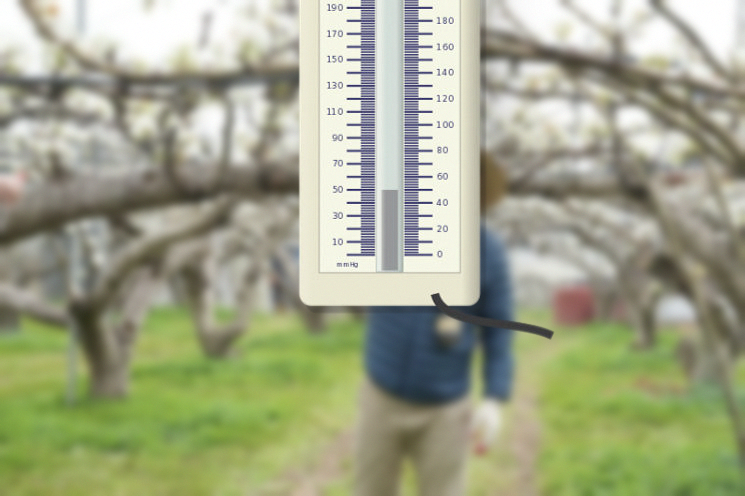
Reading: {"value": 50, "unit": "mmHg"}
